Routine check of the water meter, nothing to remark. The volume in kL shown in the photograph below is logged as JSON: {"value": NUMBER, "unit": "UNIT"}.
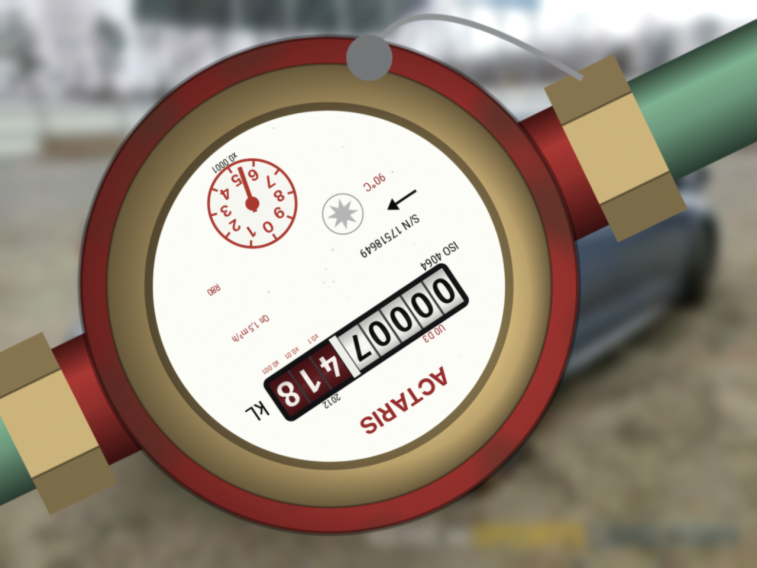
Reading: {"value": 7.4185, "unit": "kL"}
